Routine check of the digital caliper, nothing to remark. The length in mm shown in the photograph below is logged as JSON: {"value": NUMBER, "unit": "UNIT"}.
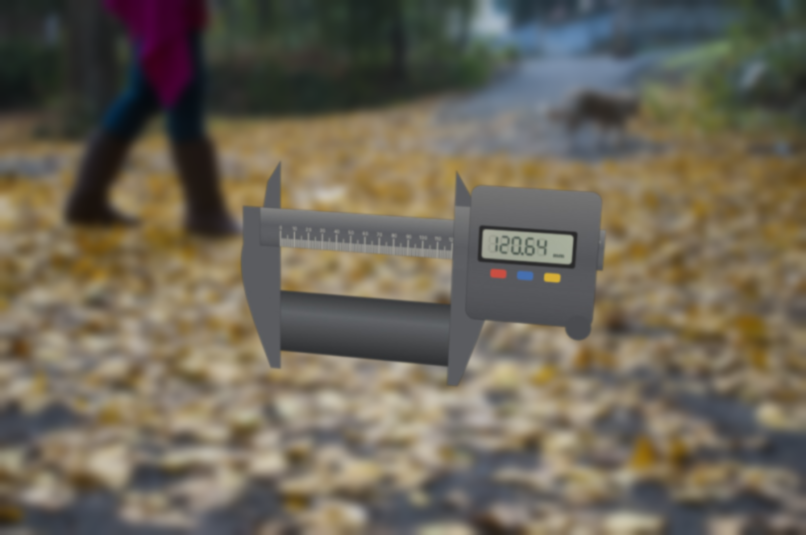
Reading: {"value": 120.64, "unit": "mm"}
